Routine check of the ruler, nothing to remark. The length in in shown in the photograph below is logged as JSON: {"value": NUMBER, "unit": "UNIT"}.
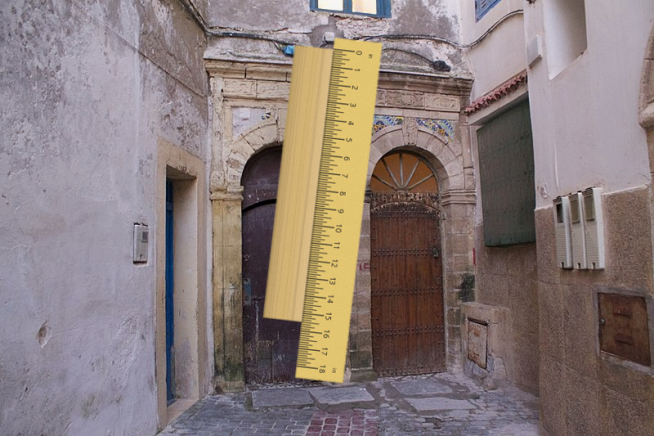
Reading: {"value": 15.5, "unit": "in"}
